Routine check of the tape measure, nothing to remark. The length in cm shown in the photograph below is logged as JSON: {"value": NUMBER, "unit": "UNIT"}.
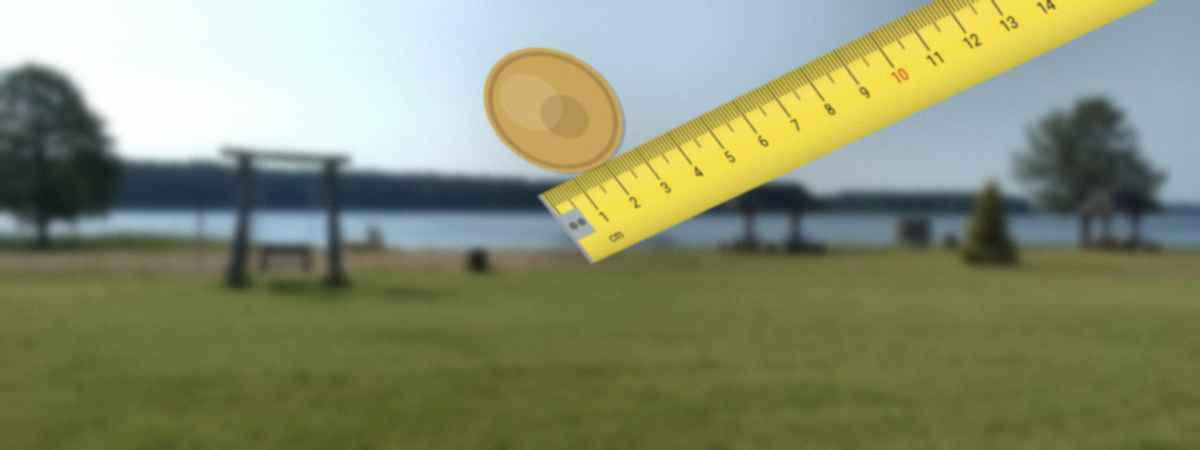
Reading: {"value": 3.5, "unit": "cm"}
